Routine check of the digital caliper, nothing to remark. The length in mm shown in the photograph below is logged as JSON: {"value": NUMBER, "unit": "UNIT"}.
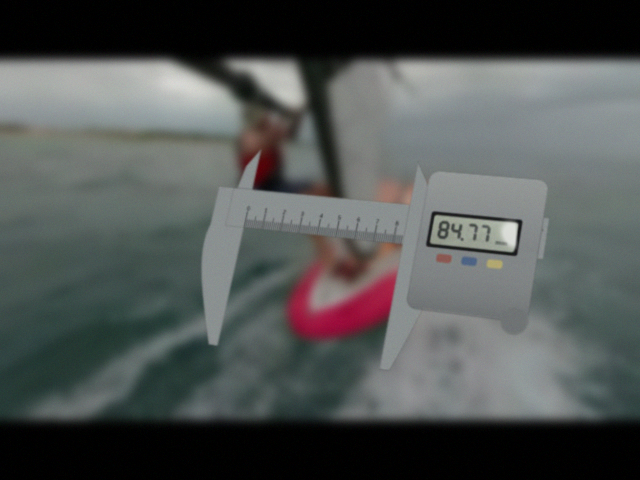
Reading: {"value": 84.77, "unit": "mm"}
